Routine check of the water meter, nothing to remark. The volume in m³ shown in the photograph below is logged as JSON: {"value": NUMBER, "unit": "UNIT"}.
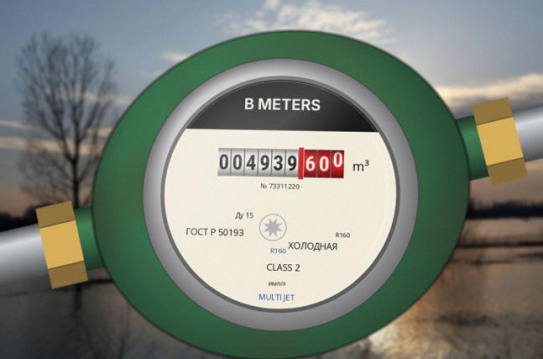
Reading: {"value": 4939.600, "unit": "m³"}
